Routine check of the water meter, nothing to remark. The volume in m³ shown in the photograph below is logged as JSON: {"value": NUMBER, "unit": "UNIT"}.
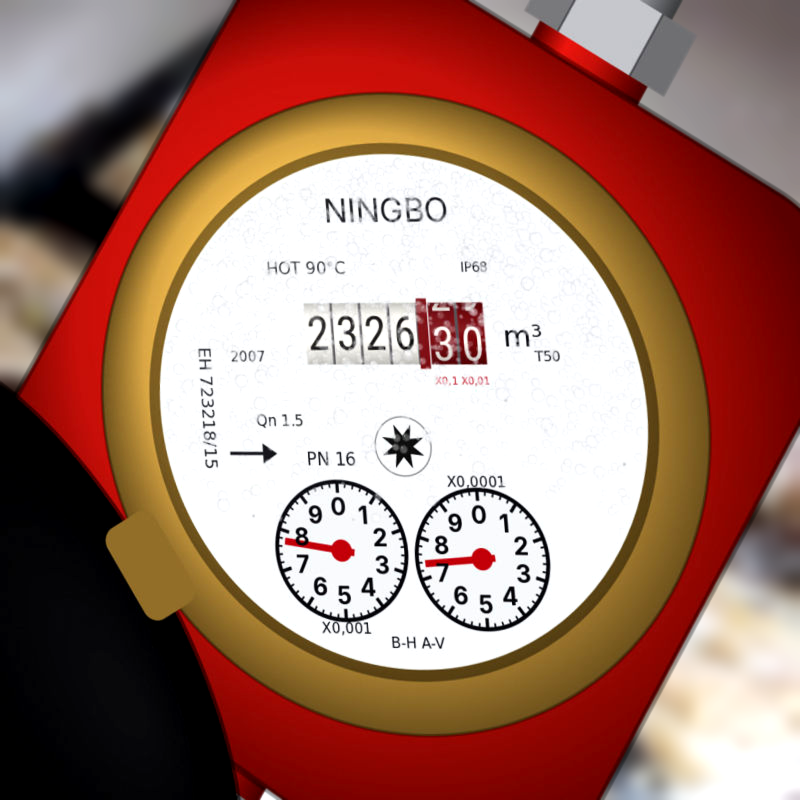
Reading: {"value": 2326.2977, "unit": "m³"}
